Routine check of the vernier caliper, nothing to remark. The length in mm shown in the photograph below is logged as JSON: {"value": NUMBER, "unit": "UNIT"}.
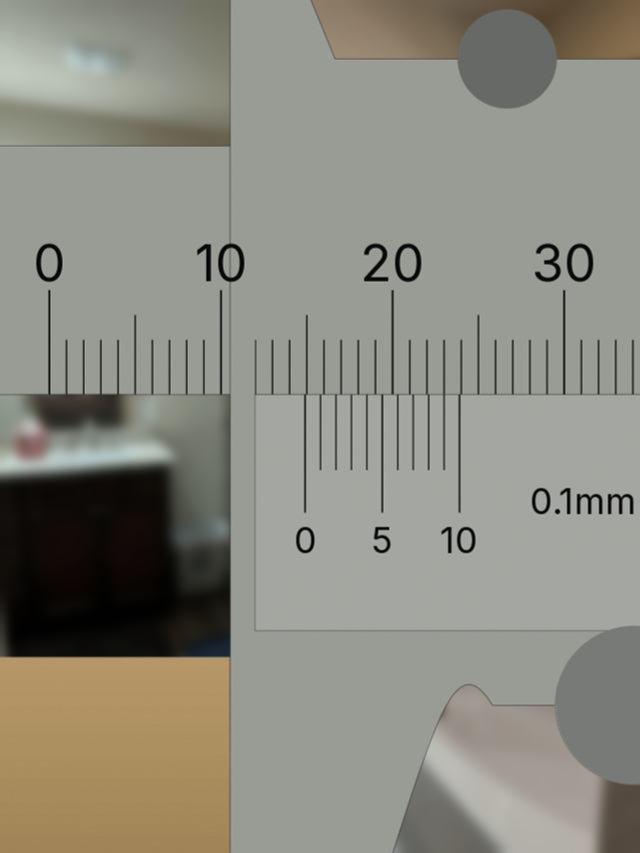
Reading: {"value": 14.9, "unit": "mm"}
